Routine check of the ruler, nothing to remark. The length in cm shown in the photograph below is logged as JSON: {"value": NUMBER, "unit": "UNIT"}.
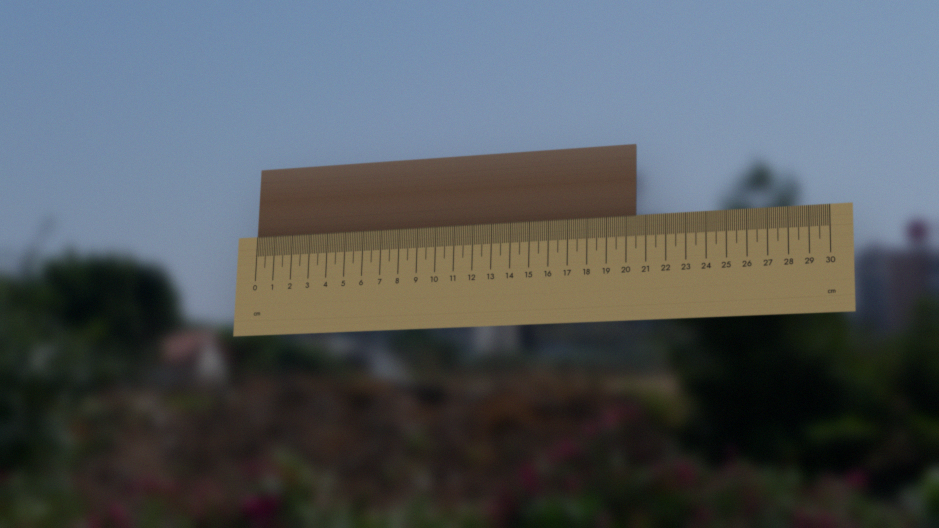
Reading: {"value": 20.5, "unit": "cm"}
